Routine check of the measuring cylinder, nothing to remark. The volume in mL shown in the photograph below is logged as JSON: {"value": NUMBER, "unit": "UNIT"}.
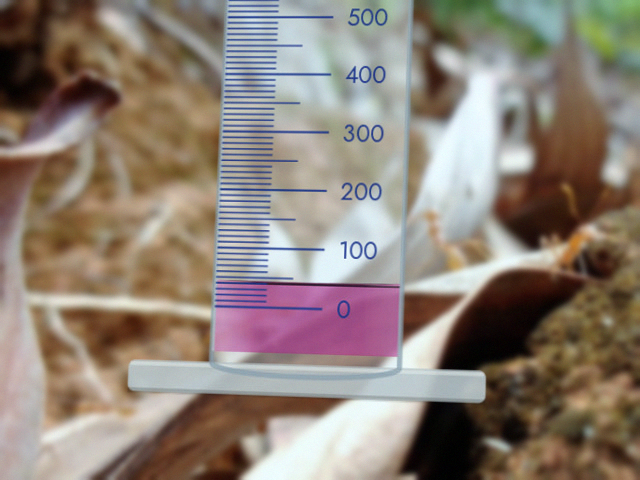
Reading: {"value": 40, "unit": "mL"}
